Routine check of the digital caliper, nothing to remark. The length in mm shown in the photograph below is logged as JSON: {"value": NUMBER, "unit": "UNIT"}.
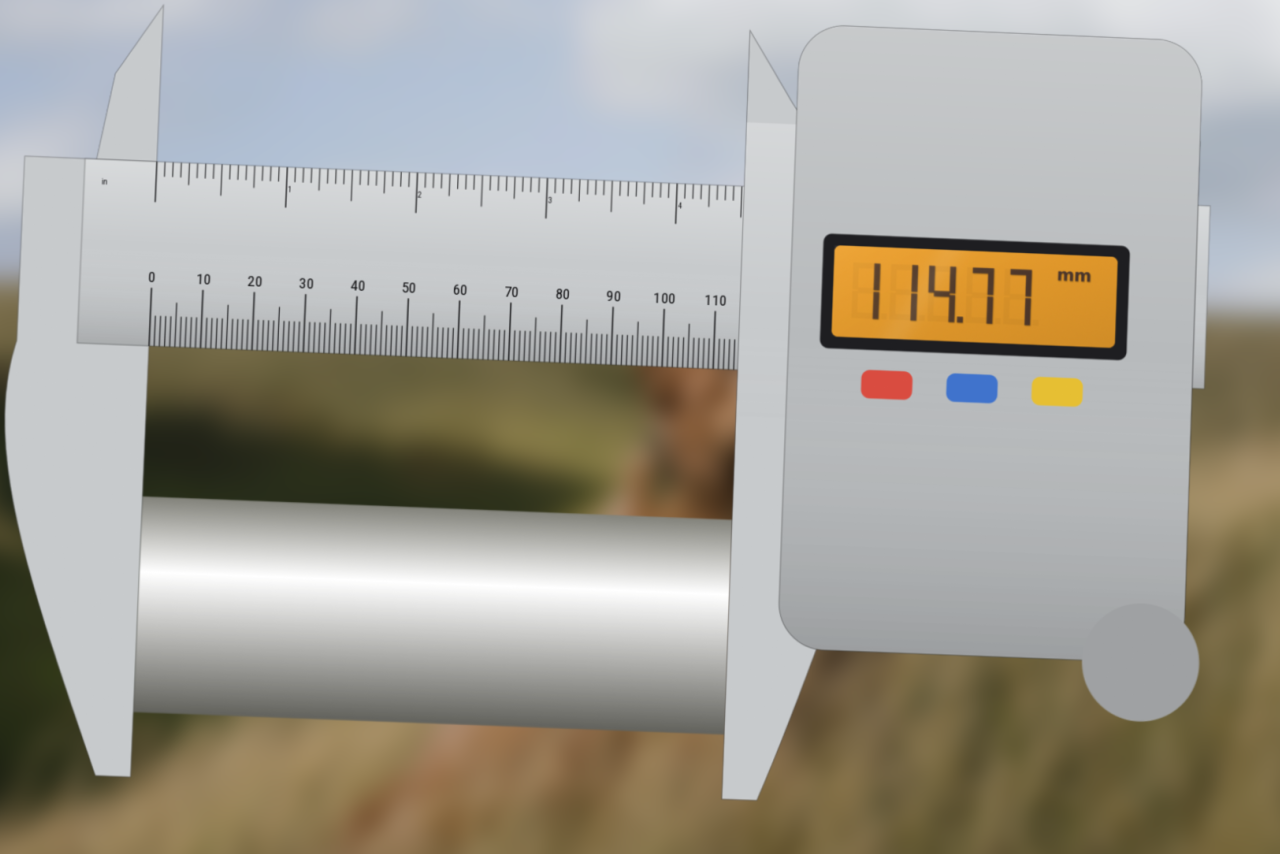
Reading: {"value": 114.77, "unit": "mm"}
